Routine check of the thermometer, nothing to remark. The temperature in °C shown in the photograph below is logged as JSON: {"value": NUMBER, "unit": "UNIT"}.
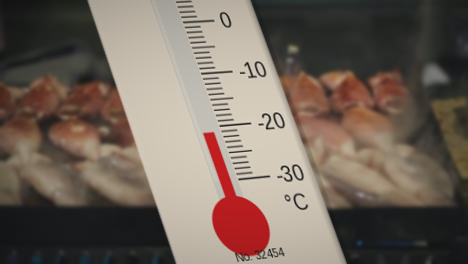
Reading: {"value": -21, "unit": "°C"}
